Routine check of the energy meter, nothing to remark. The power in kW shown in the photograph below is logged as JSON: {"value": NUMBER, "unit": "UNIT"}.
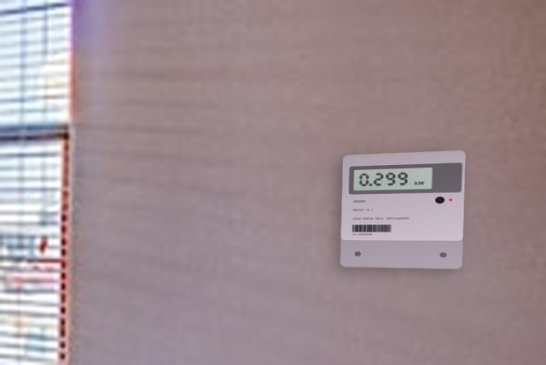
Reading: {"value": 0.299, "unit": "kW"}
